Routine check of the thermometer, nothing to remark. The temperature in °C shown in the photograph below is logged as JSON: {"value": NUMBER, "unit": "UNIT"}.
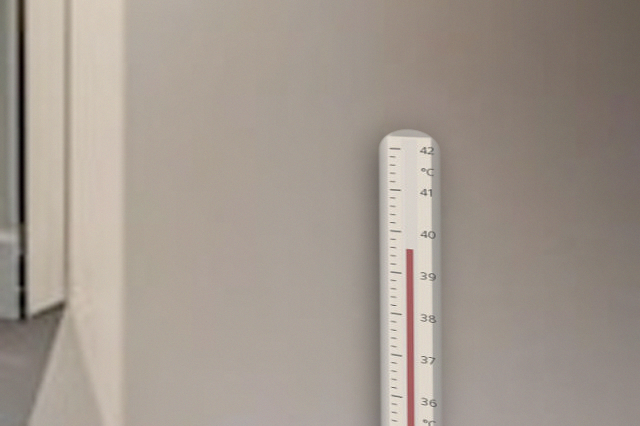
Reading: {"value": 39.6, "unit": "°C"}
